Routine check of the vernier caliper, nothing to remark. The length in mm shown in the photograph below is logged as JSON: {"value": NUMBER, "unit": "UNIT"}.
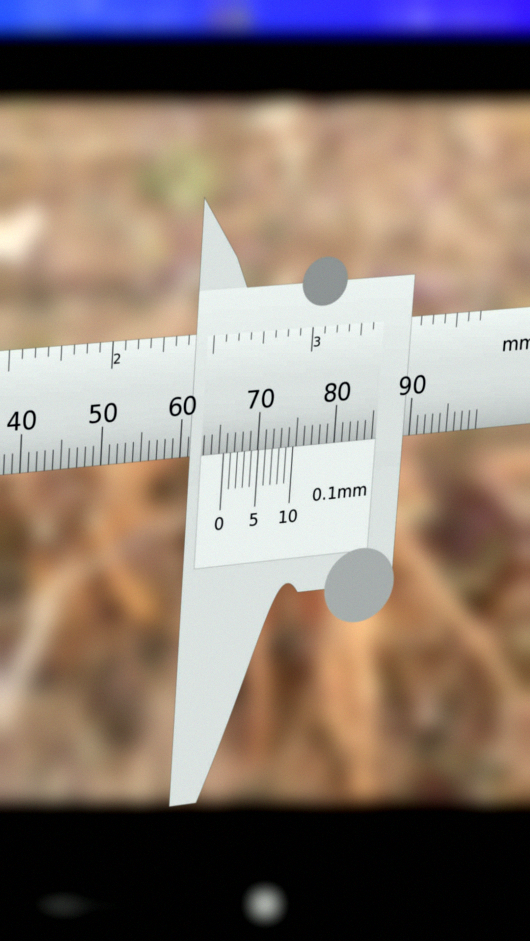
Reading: {"value": 65.6, "unit": "mm"}
